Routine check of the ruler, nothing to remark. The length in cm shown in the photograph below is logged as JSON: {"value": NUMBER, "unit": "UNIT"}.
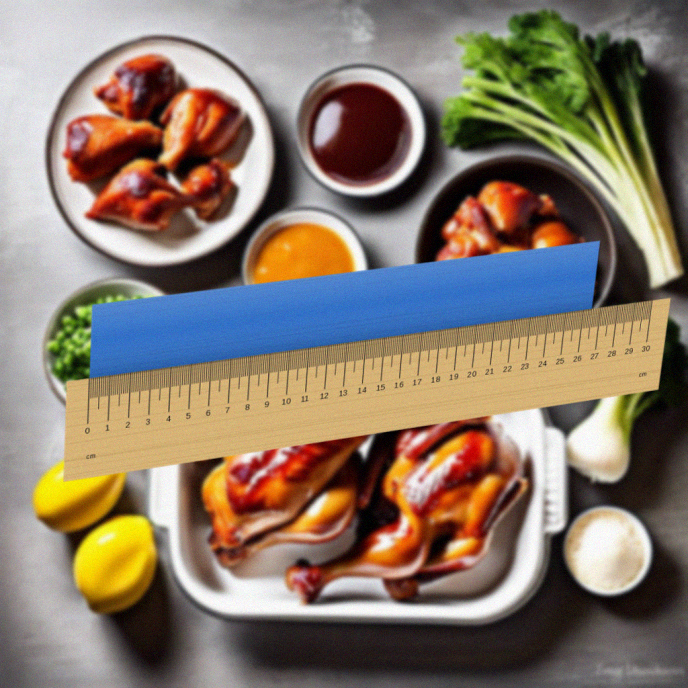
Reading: {"value": 26.5, "unit": "cm"}
